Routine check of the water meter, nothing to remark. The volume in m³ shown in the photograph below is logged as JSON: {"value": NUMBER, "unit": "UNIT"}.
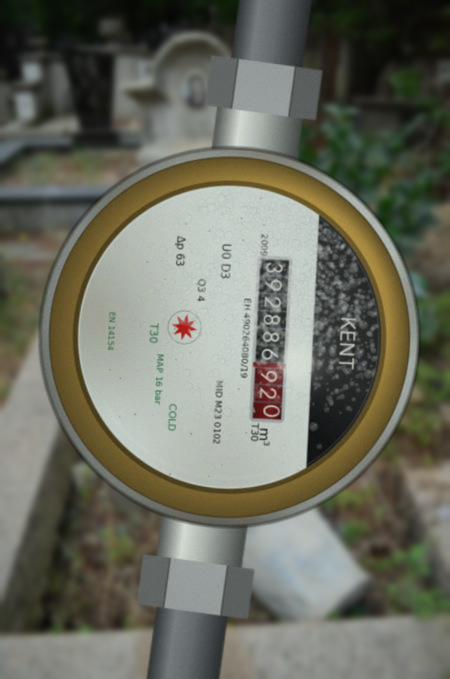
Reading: {"value": 392886.920, "unit": "m³"}
